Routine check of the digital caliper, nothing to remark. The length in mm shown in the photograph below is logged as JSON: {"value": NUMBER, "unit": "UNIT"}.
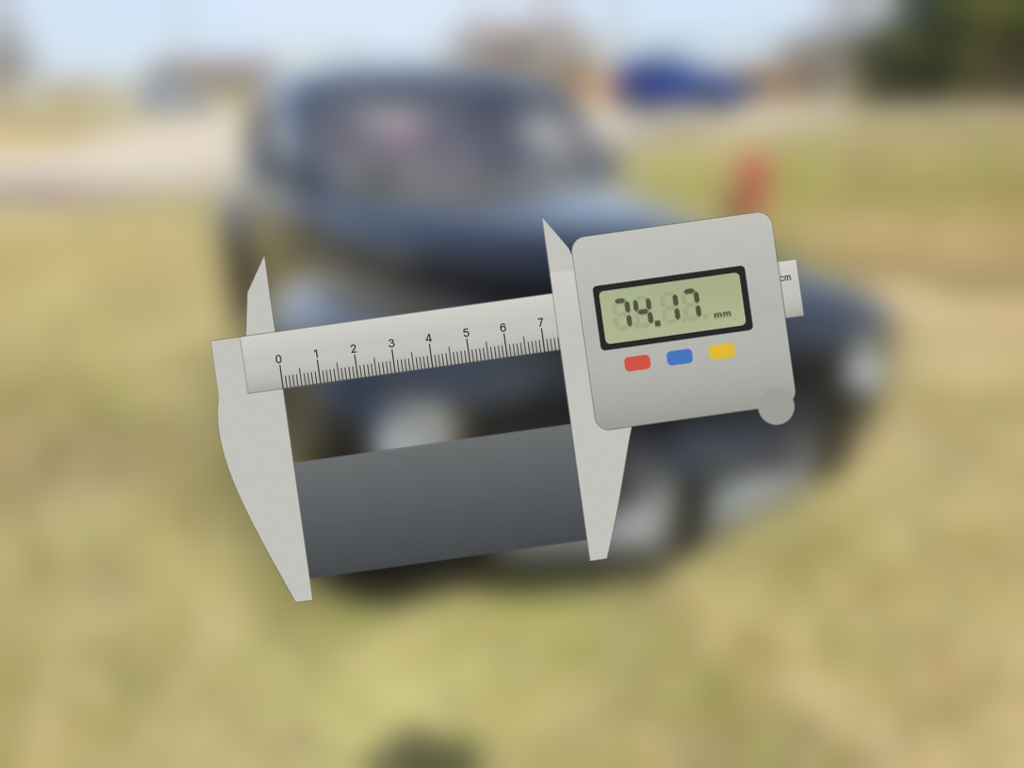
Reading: {"value": 74.17, "unit": "mm"}
